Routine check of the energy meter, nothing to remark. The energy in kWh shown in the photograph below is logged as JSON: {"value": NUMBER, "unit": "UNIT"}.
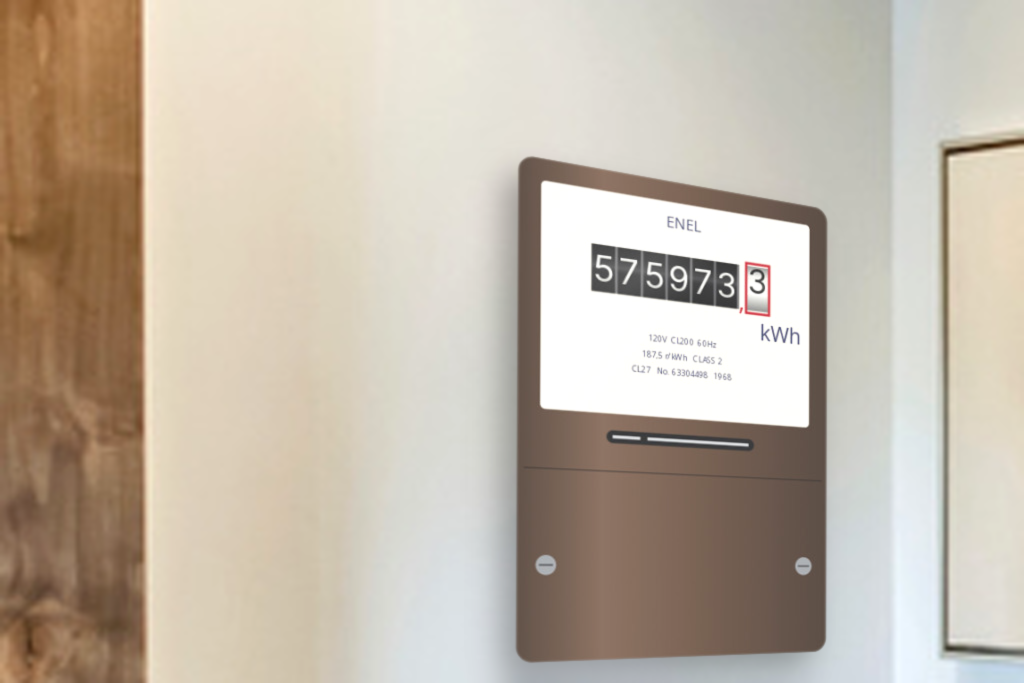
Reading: {"value": 575973.3, "unit": "kWh"}
